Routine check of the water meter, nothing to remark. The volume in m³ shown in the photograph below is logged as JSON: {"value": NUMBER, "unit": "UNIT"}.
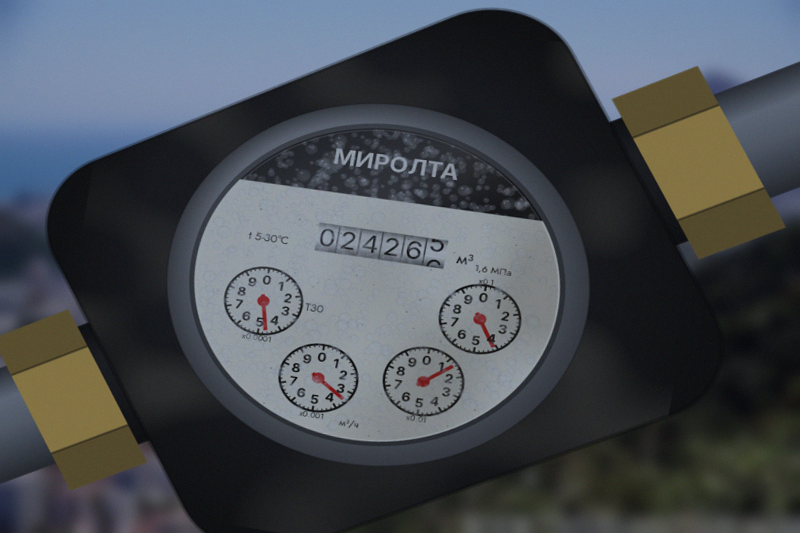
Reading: {"value": 24265.4134, "unit": "m³"}
